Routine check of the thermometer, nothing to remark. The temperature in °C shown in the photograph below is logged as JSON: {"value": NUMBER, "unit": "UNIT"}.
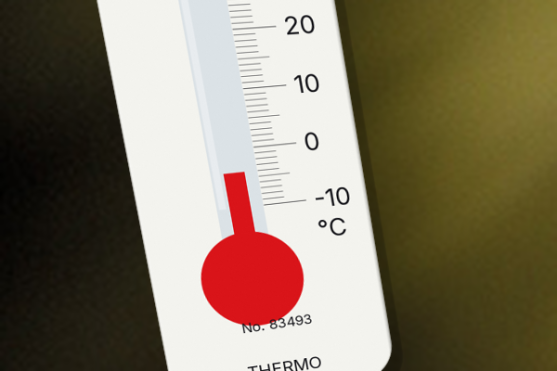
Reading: {"value": -4, "unit": "°C"}
